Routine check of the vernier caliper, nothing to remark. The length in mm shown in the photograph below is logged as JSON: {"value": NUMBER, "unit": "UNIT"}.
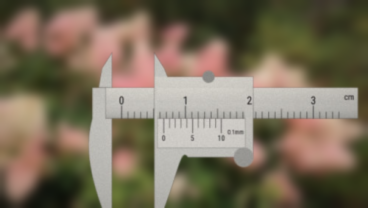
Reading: {"value": 6.6, "unit": "mm"}
